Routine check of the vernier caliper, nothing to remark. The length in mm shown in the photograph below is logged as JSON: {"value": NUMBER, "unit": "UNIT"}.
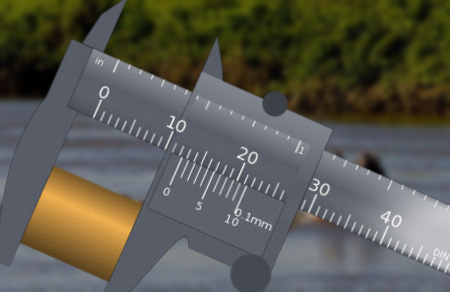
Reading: {"value": 12.4, "unit": "mm"}
